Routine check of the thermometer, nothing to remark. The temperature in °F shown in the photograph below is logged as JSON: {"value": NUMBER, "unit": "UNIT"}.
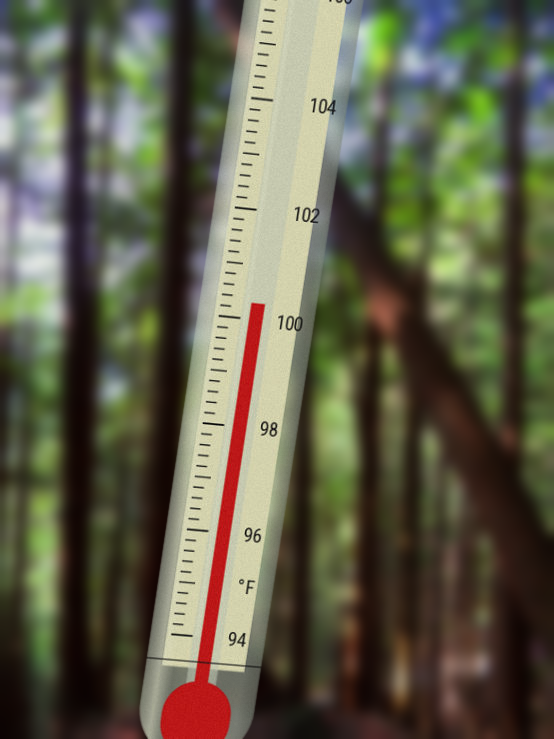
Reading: {"value": 100.3, "unit": "°F"}
